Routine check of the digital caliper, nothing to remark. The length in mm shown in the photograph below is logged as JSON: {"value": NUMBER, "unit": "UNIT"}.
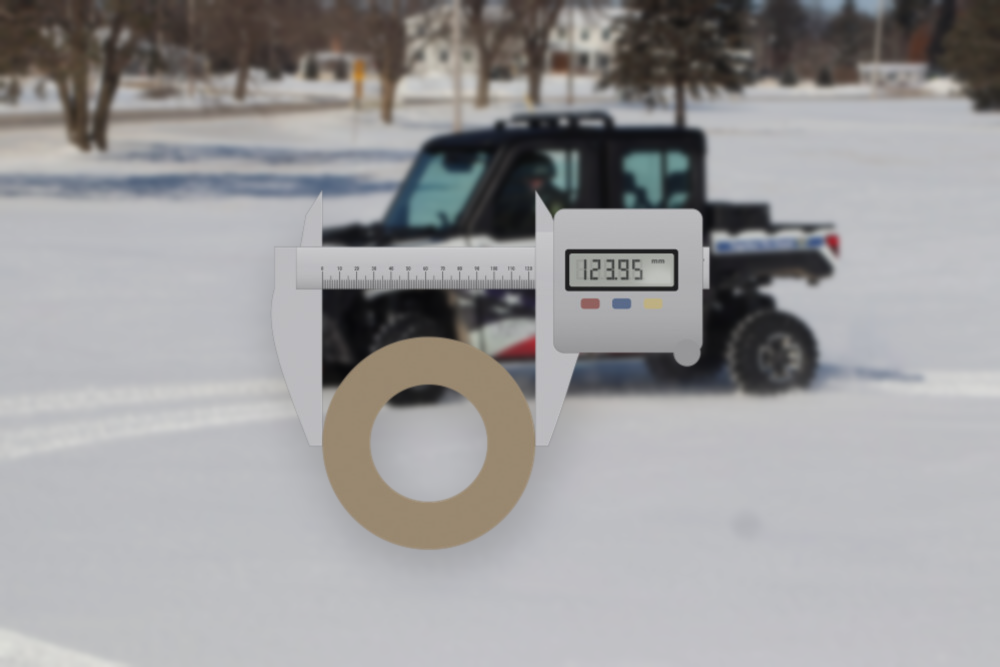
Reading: {"value": 123.95, "unit": "mm"}
